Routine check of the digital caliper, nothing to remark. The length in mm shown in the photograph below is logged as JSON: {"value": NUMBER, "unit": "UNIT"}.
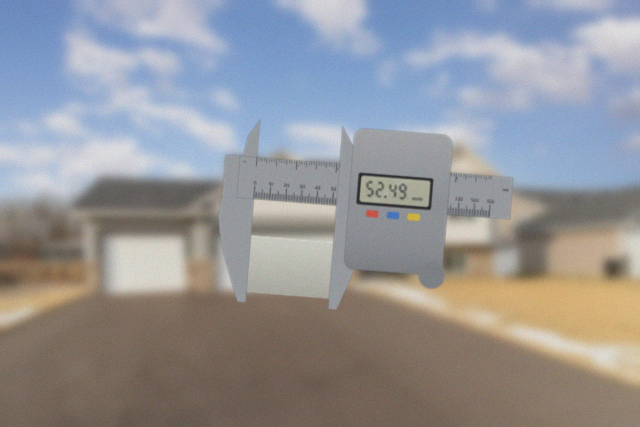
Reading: {"value": 52.49, "unit": "mm"}
